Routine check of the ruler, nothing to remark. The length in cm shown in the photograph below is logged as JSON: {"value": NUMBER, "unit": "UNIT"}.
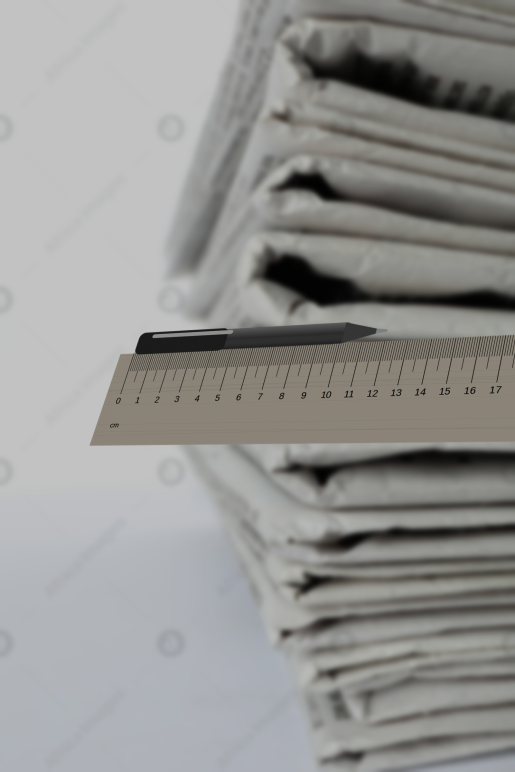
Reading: {"value": 12, "unit": "cm"}
